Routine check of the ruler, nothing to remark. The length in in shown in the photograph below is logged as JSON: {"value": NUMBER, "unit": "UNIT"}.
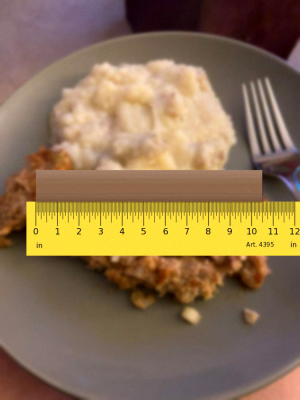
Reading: {"value": 10.5, "unit": "in"}
